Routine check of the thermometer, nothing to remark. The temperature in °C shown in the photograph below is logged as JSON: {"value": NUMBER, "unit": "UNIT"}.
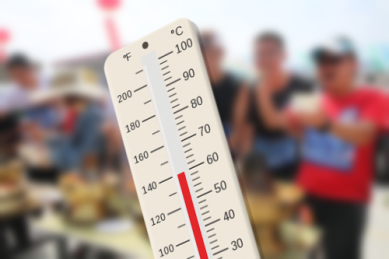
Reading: {"value": 60, "unit": "°C"}
